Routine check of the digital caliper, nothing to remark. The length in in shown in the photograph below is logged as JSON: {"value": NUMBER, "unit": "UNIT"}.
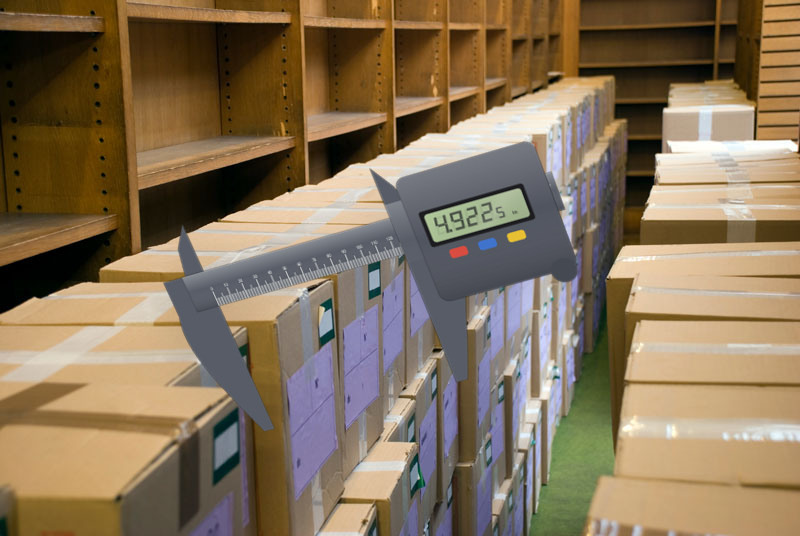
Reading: {"value": 4.9225, "unit": "in"}
